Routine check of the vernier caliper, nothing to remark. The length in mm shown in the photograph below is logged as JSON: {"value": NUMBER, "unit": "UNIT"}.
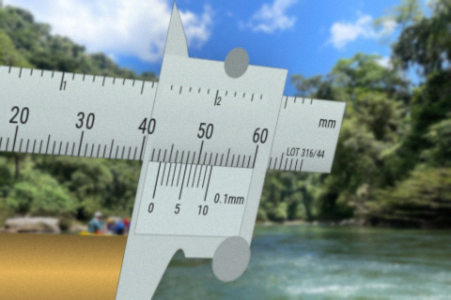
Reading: {"value": 43.5, "unit": "mm"}
